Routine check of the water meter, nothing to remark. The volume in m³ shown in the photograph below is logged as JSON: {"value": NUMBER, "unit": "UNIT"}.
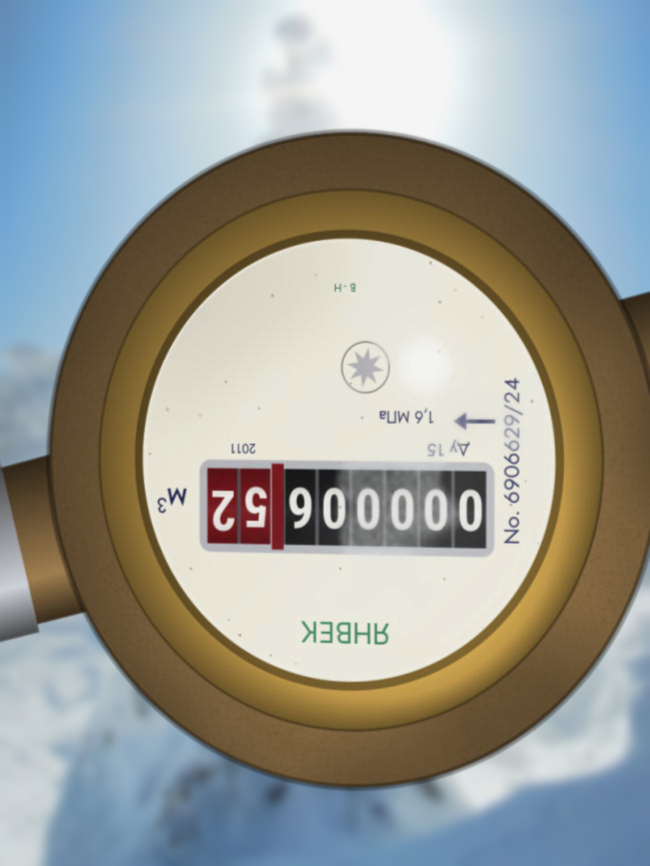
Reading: {"value": 6.52, "unit": "m³"}
